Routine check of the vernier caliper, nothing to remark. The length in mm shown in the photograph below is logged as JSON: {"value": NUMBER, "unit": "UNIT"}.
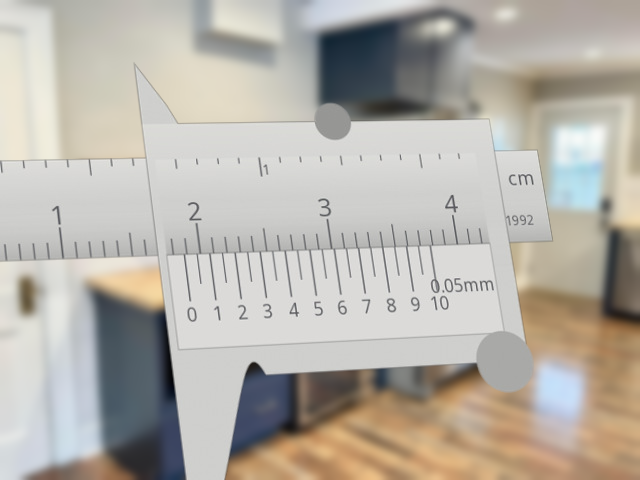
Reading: {"value": 18.8, "unit": "mm"}
